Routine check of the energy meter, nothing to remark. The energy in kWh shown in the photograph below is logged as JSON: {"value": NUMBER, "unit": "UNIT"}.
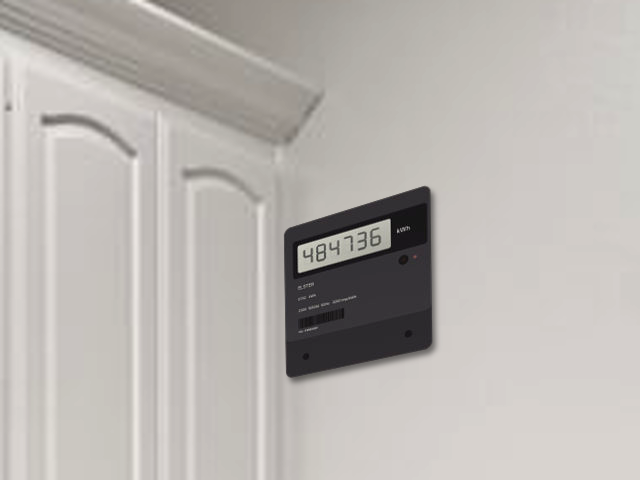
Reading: {"value": 484736, "unit": "kWh"}
